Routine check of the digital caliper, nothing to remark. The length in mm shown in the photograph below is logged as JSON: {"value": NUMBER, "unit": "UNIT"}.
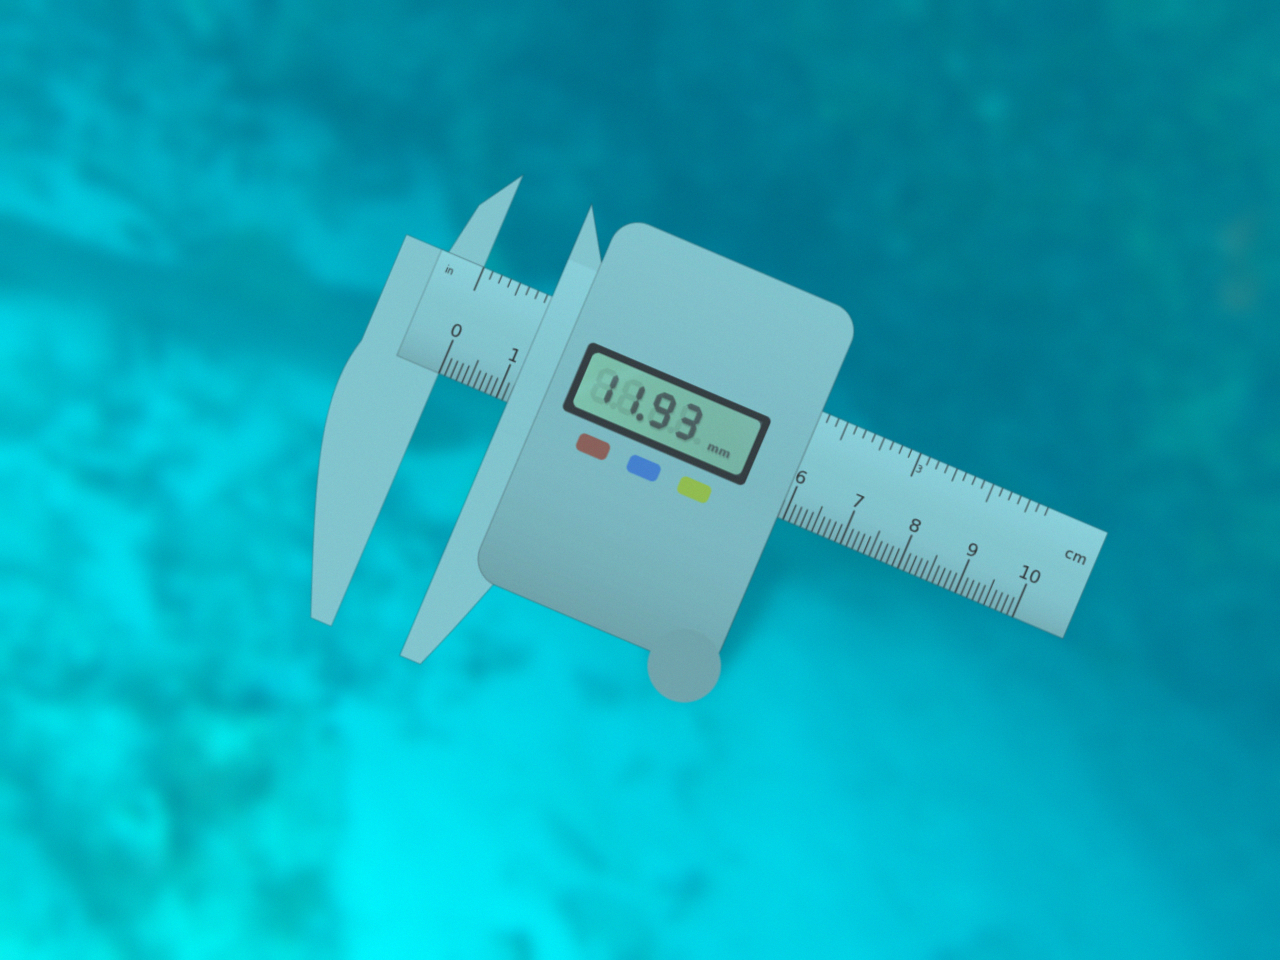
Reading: {"value": 11.93, "unit": "mm"}
